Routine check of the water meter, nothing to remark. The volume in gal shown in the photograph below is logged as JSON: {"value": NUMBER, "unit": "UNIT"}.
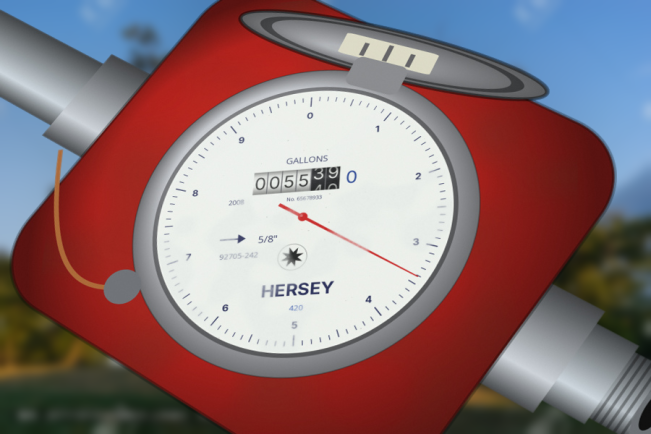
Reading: {"value": 55393.4, "unit": "gal"}
